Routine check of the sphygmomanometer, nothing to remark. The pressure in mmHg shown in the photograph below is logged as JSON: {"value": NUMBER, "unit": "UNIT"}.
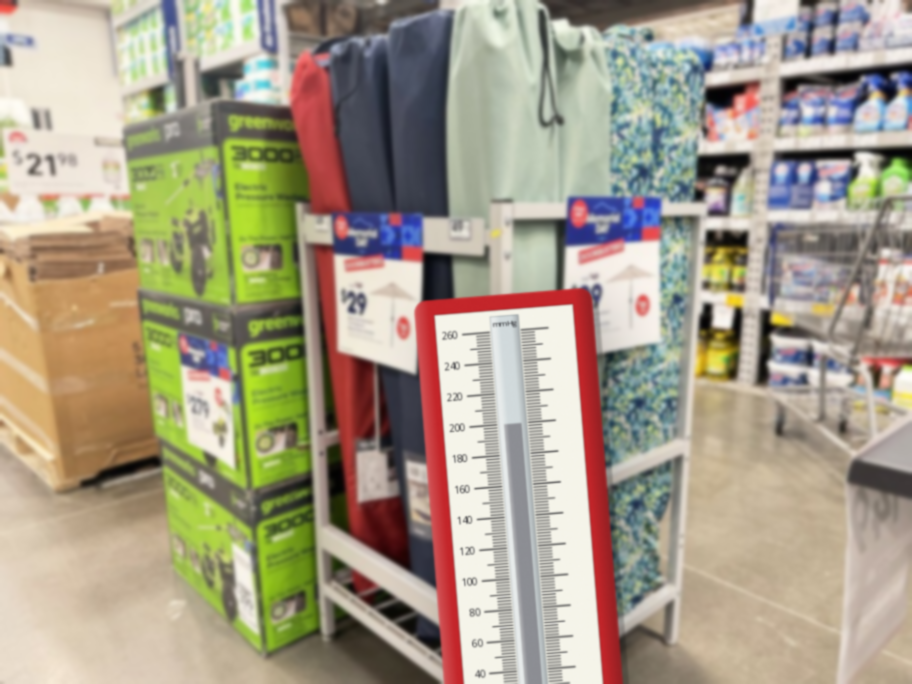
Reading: {"value": 200, "unit": "mmHg"}
